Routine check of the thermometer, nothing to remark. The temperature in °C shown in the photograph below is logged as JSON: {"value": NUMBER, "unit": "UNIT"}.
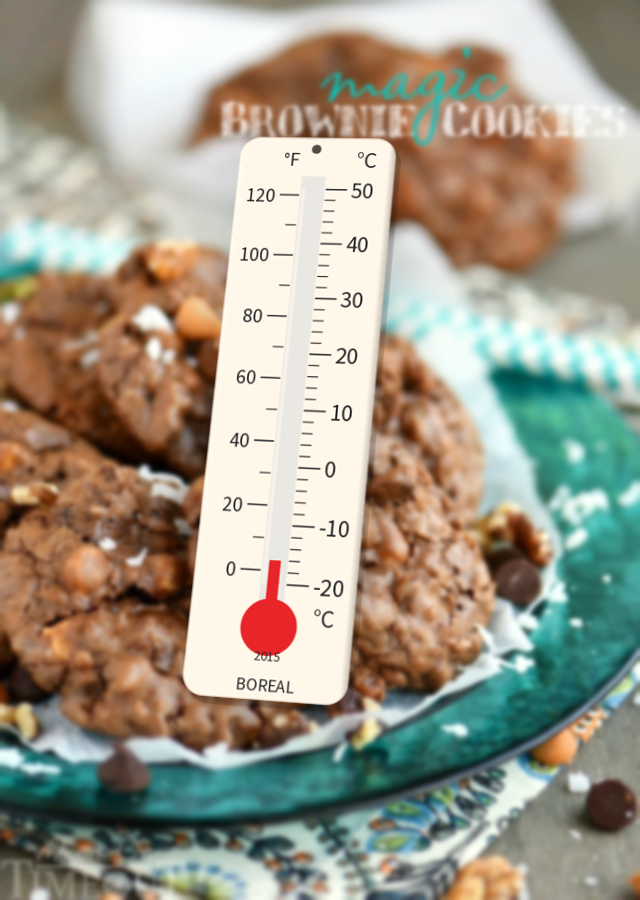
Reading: {"value": -16, "unit": "°C"}
